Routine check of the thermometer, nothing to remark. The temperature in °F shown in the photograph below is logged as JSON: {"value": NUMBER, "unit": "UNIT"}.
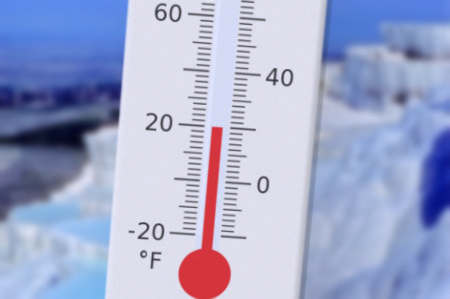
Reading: {"value": 20, "unit": "°F"}
